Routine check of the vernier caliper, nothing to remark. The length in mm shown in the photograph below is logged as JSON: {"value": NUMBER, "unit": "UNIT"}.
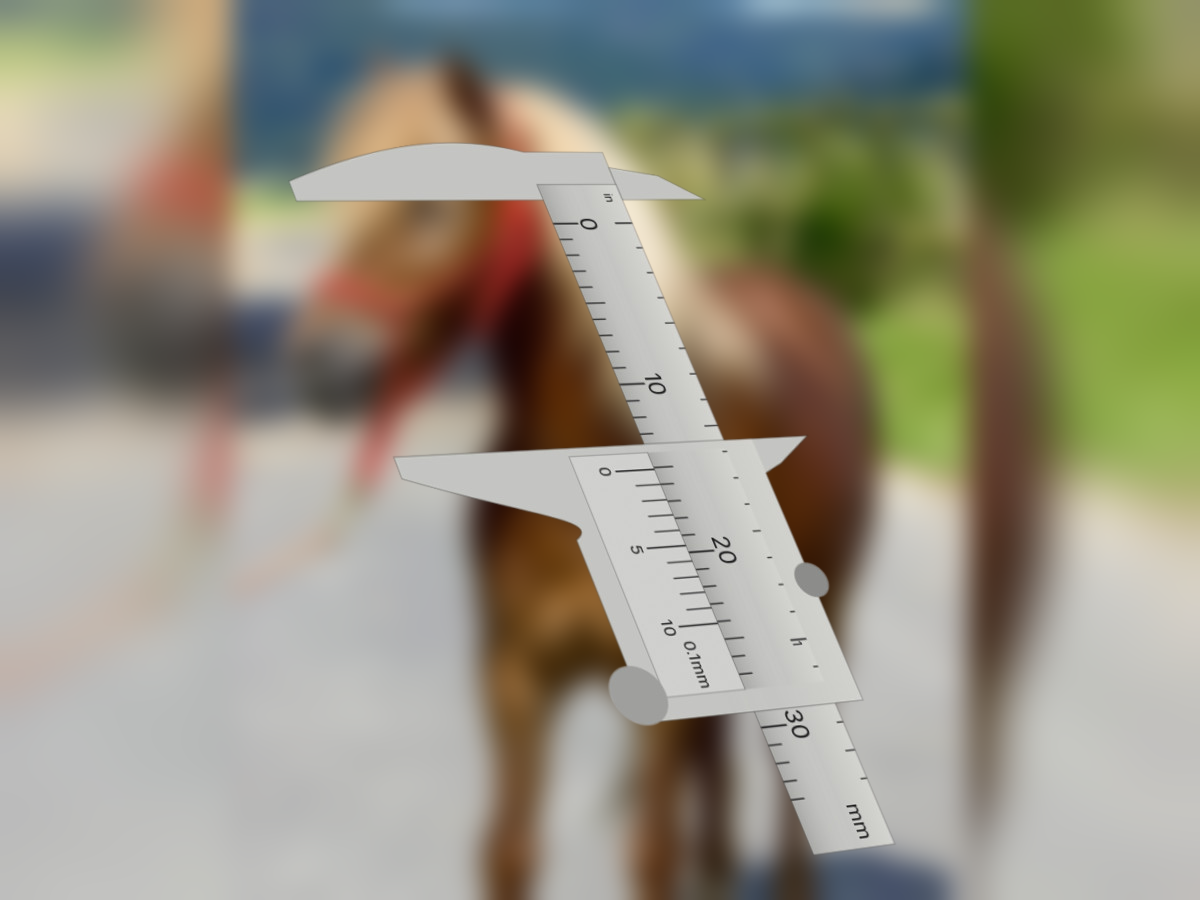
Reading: {"value": 15.1, "unit": "mm"}
